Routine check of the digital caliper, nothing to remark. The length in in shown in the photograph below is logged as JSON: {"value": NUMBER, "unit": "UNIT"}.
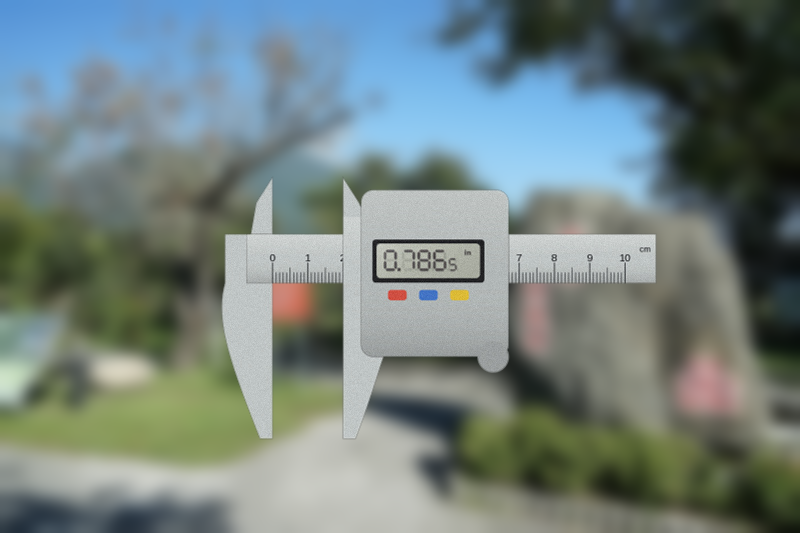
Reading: {"value": 0.7865, "unit": "in"}
